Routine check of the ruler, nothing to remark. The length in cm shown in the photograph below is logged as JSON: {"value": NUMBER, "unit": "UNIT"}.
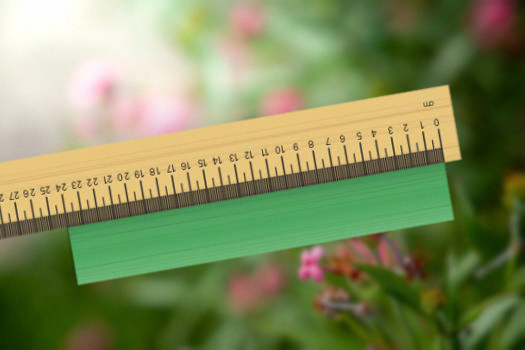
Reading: {"value": 24, "unit": "cm"}
